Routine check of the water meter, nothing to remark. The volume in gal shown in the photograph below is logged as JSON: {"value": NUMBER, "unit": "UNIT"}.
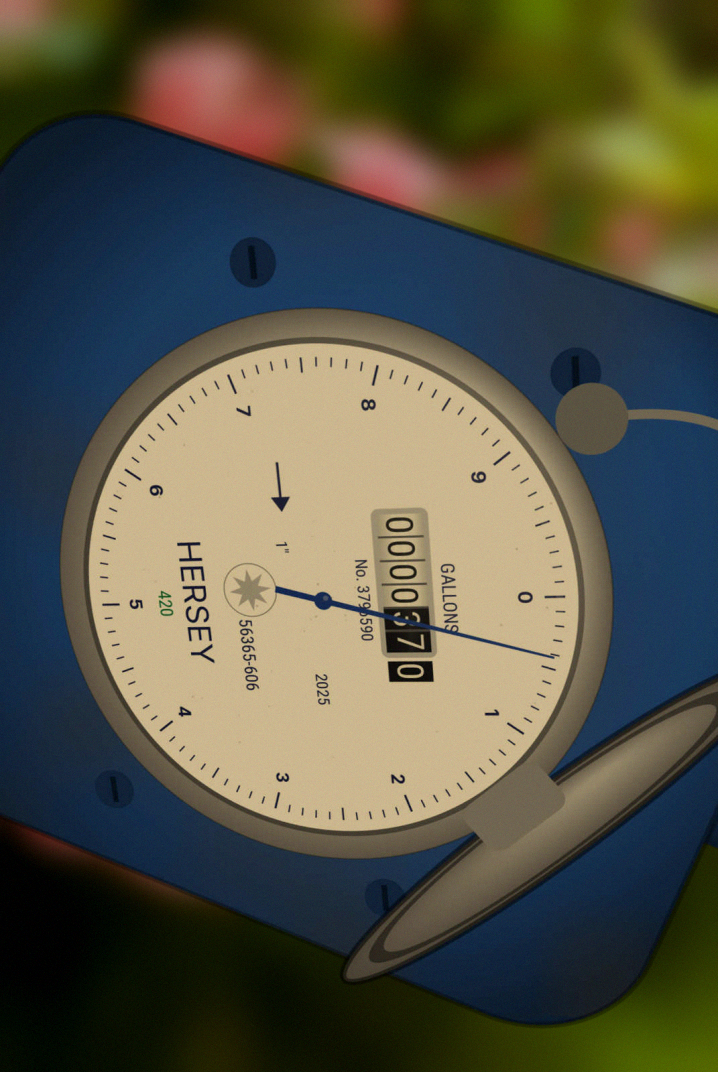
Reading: {"value": 370.4, "unit": "gal"}
